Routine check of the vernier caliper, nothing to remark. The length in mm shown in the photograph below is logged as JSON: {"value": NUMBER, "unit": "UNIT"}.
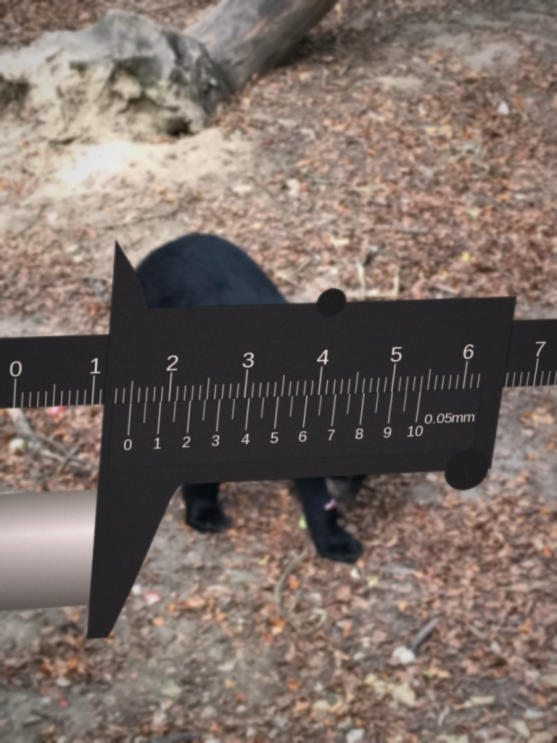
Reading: {"value": 15.0, "unit": "mm"}
